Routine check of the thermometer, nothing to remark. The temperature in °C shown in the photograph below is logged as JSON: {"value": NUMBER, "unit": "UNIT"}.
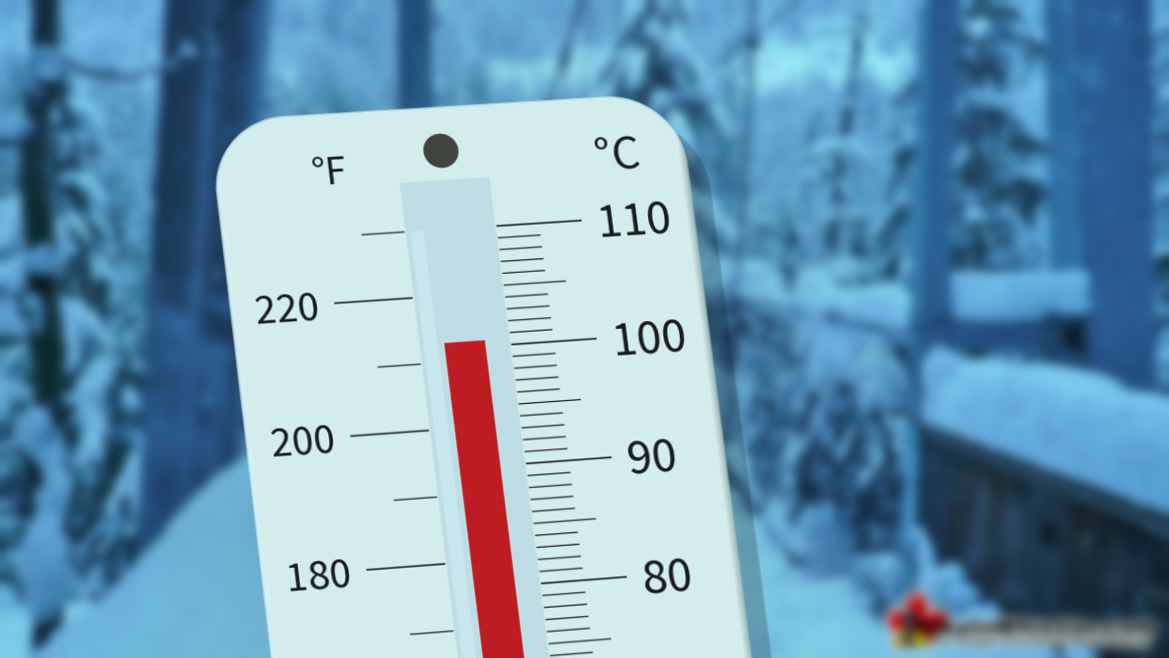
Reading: {"value": 100.5, "unit": "°C"}
